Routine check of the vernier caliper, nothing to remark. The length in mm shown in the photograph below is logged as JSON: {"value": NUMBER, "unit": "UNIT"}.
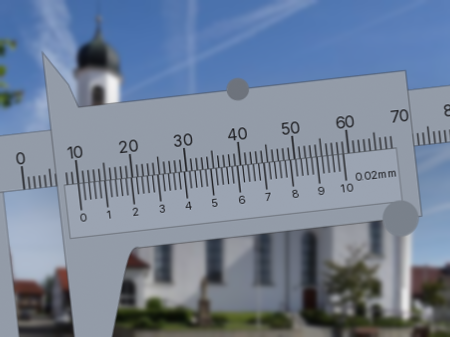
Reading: {"value": 10.0, "unit": "mm"}
